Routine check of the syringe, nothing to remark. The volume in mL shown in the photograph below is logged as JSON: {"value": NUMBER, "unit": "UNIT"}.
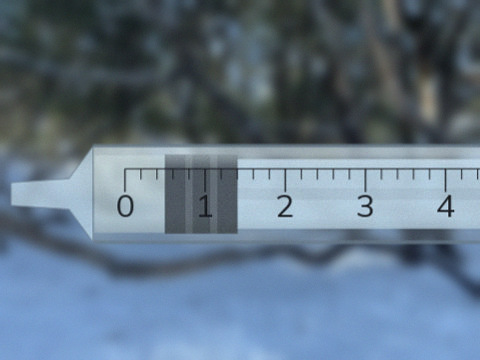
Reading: {"value": 0.5, "unit": "mL"}
